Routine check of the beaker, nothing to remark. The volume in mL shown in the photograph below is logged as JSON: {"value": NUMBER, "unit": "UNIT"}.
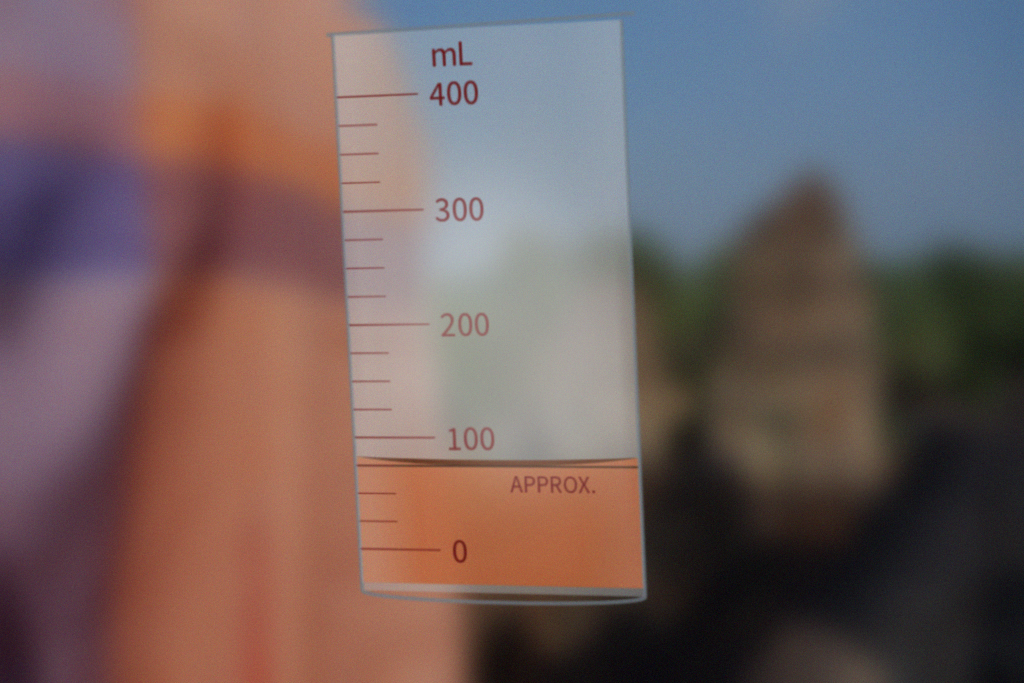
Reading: {"value": 75, "unit": "mL"}
